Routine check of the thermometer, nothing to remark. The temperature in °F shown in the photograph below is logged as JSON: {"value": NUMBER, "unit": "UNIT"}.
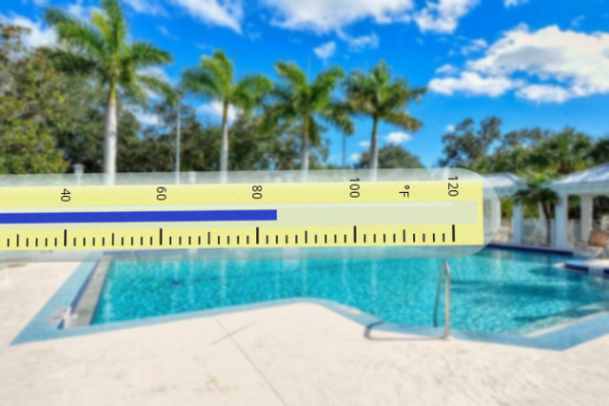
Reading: {"value": 84, "unit": "°F"}
